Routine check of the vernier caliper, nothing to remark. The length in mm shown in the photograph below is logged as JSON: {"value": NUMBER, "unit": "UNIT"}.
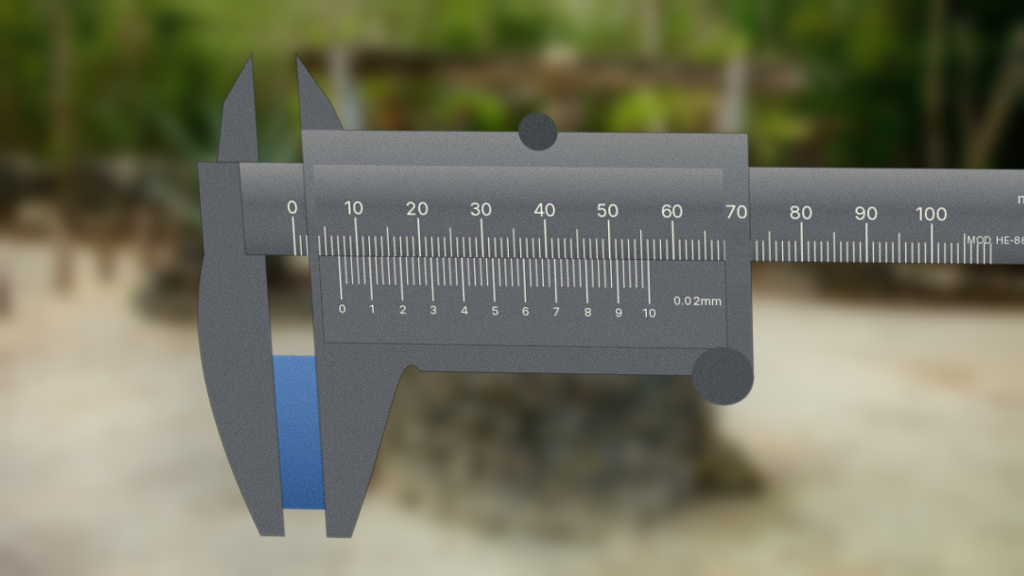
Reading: {"value": 7.0, "unit": "mm"}
